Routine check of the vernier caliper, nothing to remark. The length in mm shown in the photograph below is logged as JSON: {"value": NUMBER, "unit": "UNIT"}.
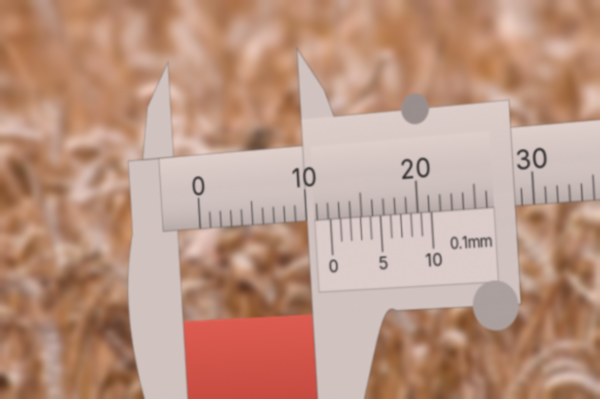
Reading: {"value": 12.2, "unit": "mm"}
